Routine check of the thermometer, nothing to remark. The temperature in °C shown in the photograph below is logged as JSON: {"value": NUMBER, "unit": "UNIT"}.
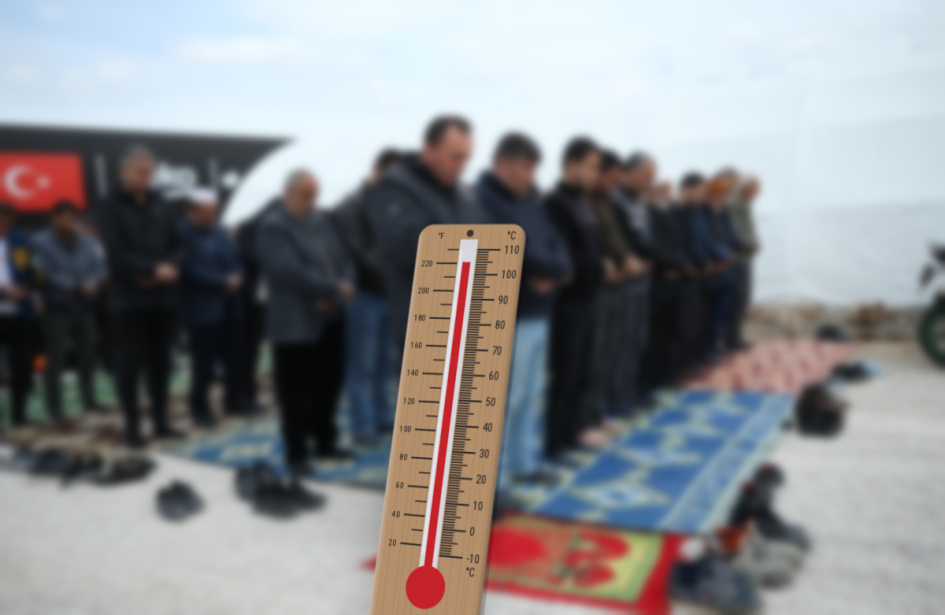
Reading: {"value": 105, "unit": "°C"}
